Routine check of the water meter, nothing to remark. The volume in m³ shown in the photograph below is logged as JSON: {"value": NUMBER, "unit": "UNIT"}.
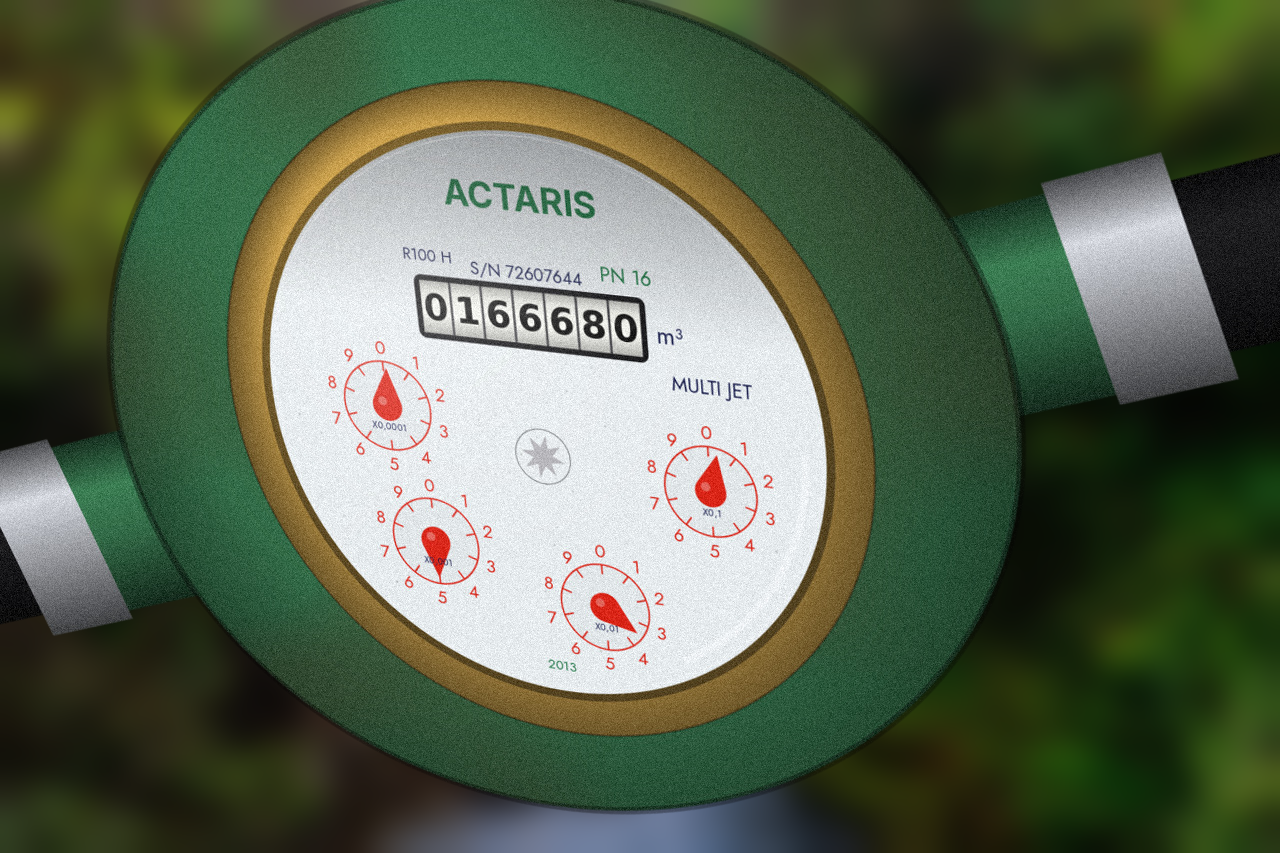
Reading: {"value": 166680.0350, "unit": "m³"}
